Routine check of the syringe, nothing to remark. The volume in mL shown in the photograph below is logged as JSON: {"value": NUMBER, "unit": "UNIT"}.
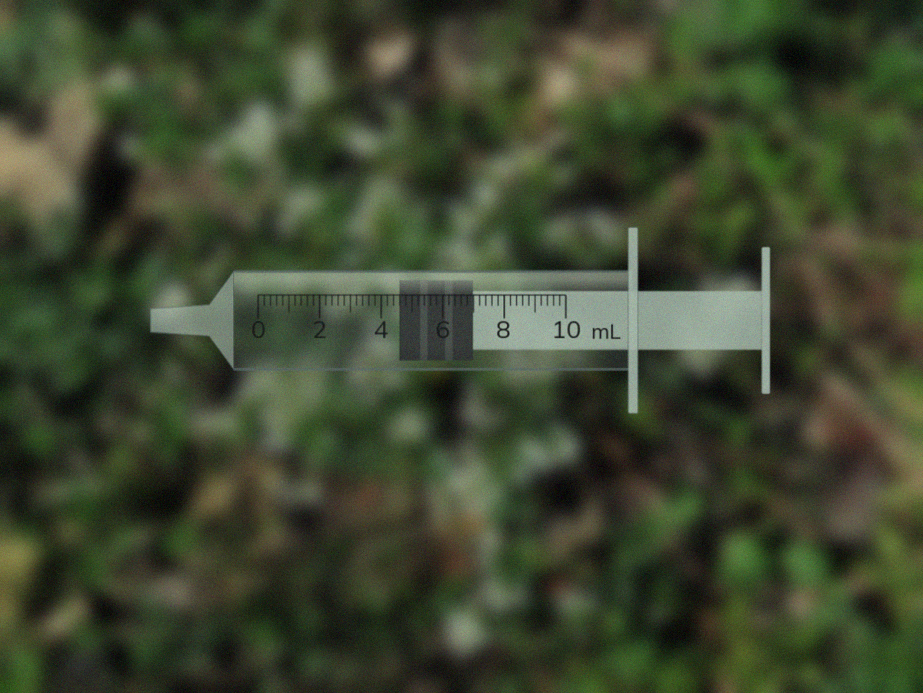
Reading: {"value": 4.6, "unit": "mL"}
